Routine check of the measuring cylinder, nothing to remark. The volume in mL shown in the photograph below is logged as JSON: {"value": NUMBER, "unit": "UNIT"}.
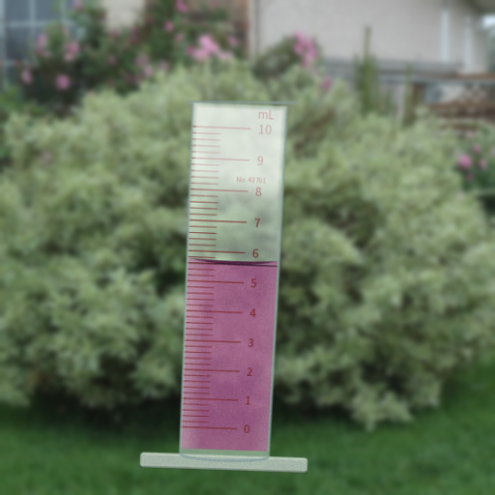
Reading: {"value": 5.6, "unit": "mL"}
